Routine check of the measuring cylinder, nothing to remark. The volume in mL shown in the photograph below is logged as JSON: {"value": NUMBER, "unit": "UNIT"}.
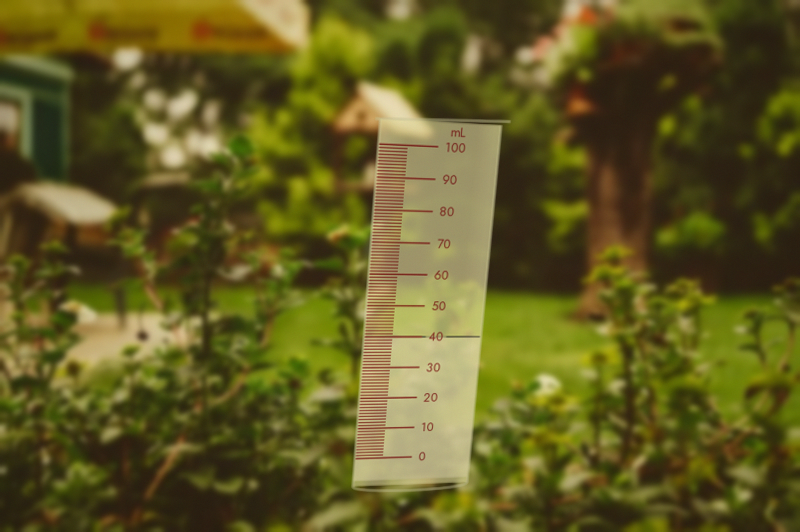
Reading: {"value": 40, "unit": "mL"}
